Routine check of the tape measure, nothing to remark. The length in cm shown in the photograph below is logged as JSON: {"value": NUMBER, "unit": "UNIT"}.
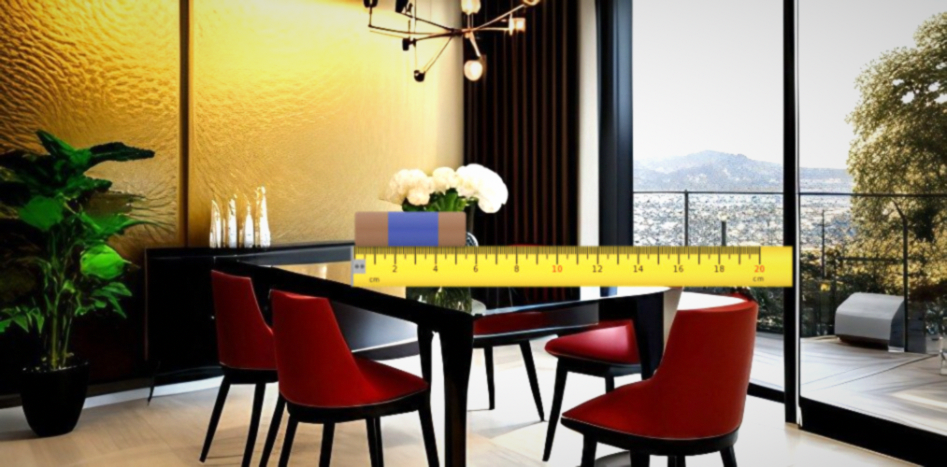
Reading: {"value": 5.5, "unit": "cm"}
